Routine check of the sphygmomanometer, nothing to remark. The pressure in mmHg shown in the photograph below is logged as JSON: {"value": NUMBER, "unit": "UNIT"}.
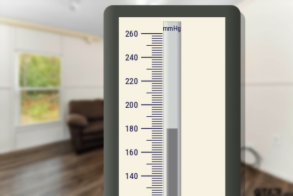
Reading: {"value": 180, "unit": "mmHg"}
